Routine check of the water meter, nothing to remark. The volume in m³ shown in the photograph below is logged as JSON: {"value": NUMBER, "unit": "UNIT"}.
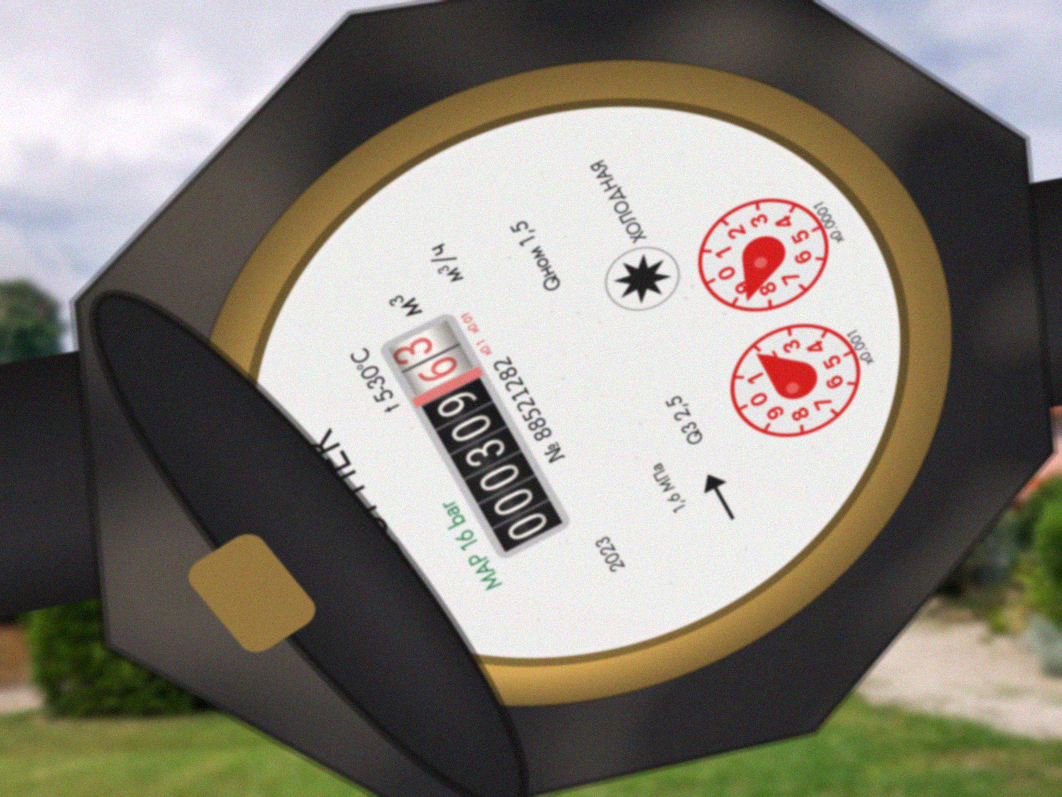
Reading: {"value": 309.6318, "unit": "m³"}
